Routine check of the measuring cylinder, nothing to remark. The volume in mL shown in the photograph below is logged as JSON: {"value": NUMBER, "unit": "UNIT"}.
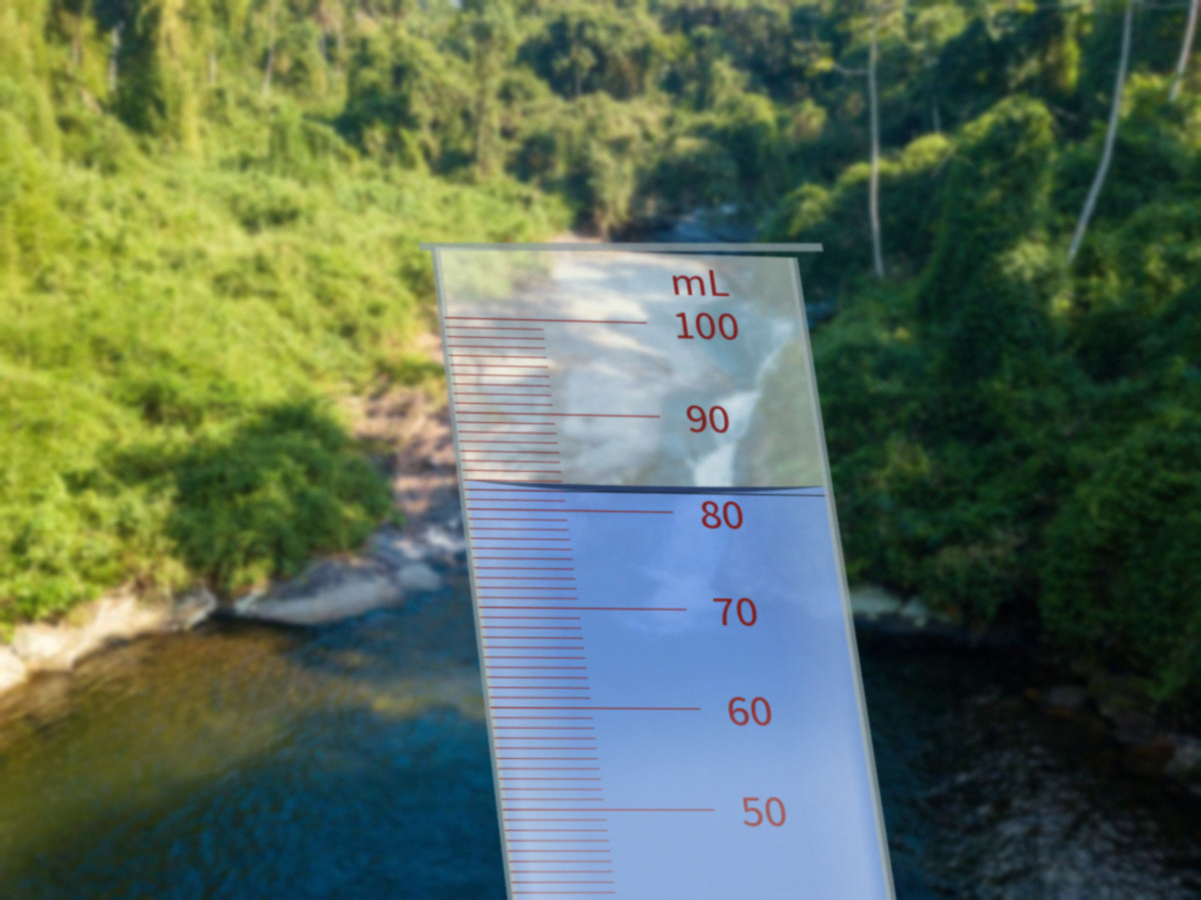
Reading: {"value": 82, "unit": "mL"}
